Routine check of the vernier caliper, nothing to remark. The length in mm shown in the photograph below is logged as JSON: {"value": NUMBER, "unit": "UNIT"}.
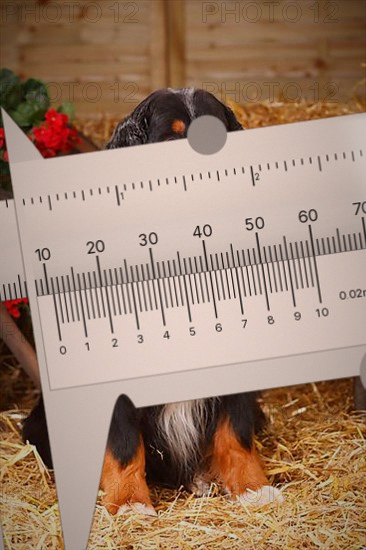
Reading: {"value": 11.0, "unit": "mm"}
